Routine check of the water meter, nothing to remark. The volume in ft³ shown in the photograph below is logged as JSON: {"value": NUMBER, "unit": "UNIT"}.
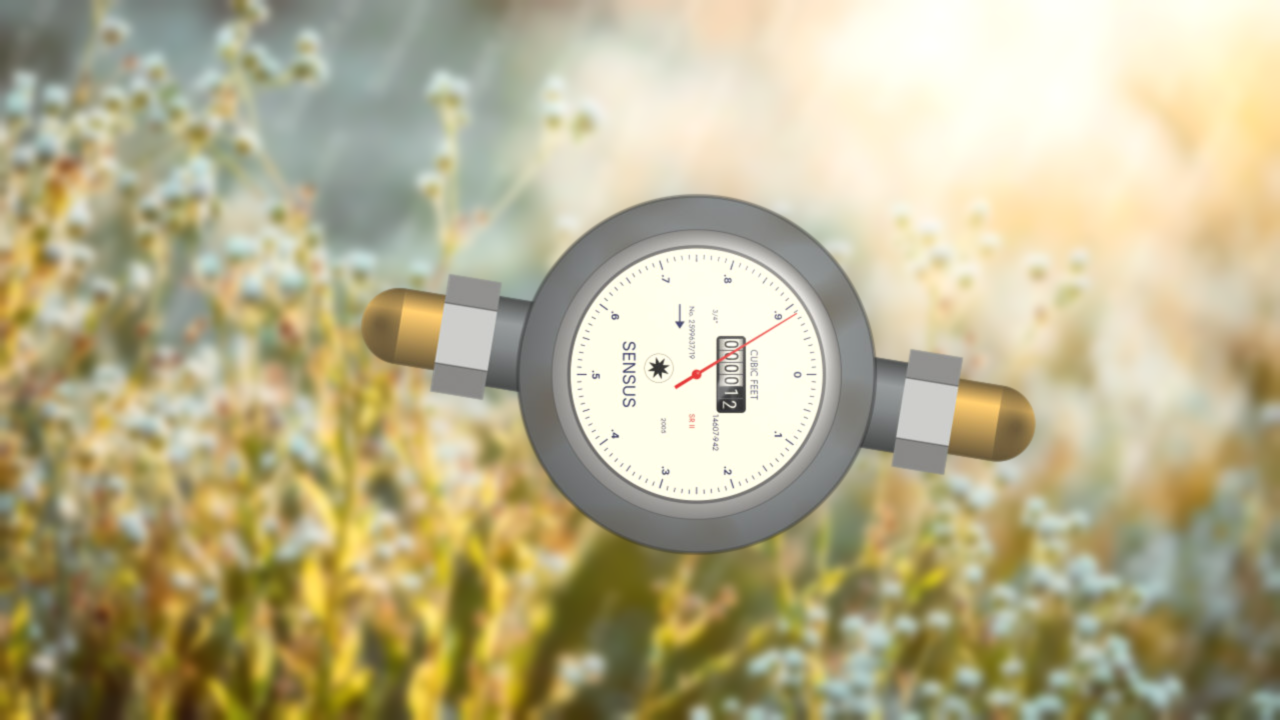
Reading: {"value": 11.91, "unit": "ft³"}
